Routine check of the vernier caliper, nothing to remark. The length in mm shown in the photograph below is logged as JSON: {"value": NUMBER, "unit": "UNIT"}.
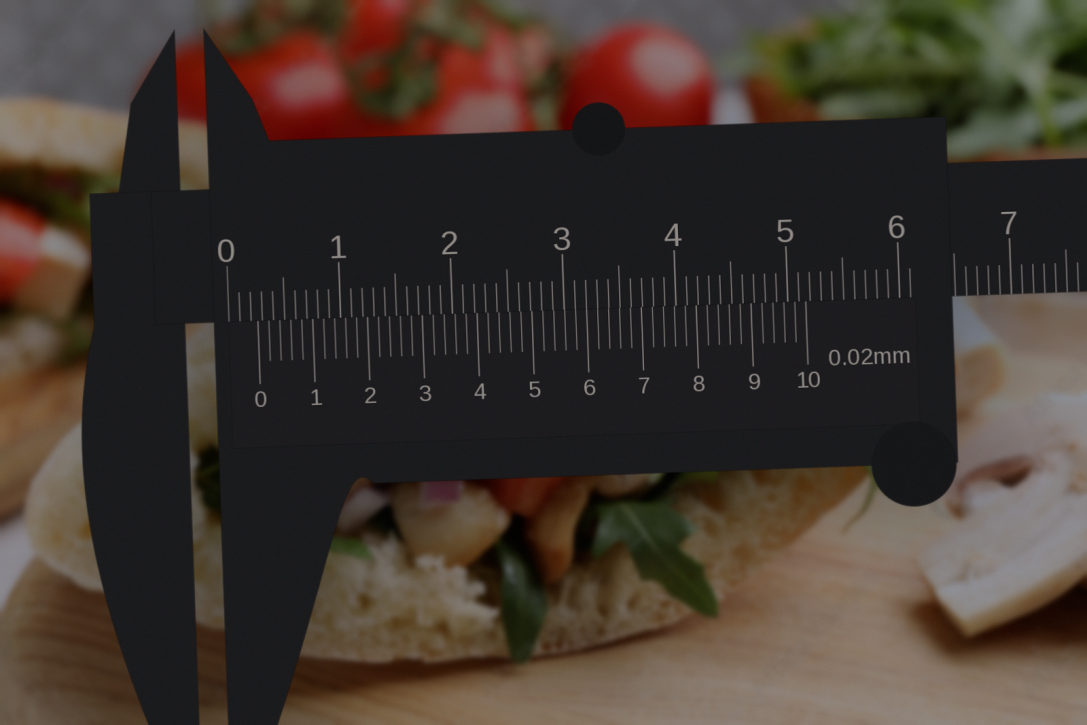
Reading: {"value": 2.6, "unit": "mm"}
